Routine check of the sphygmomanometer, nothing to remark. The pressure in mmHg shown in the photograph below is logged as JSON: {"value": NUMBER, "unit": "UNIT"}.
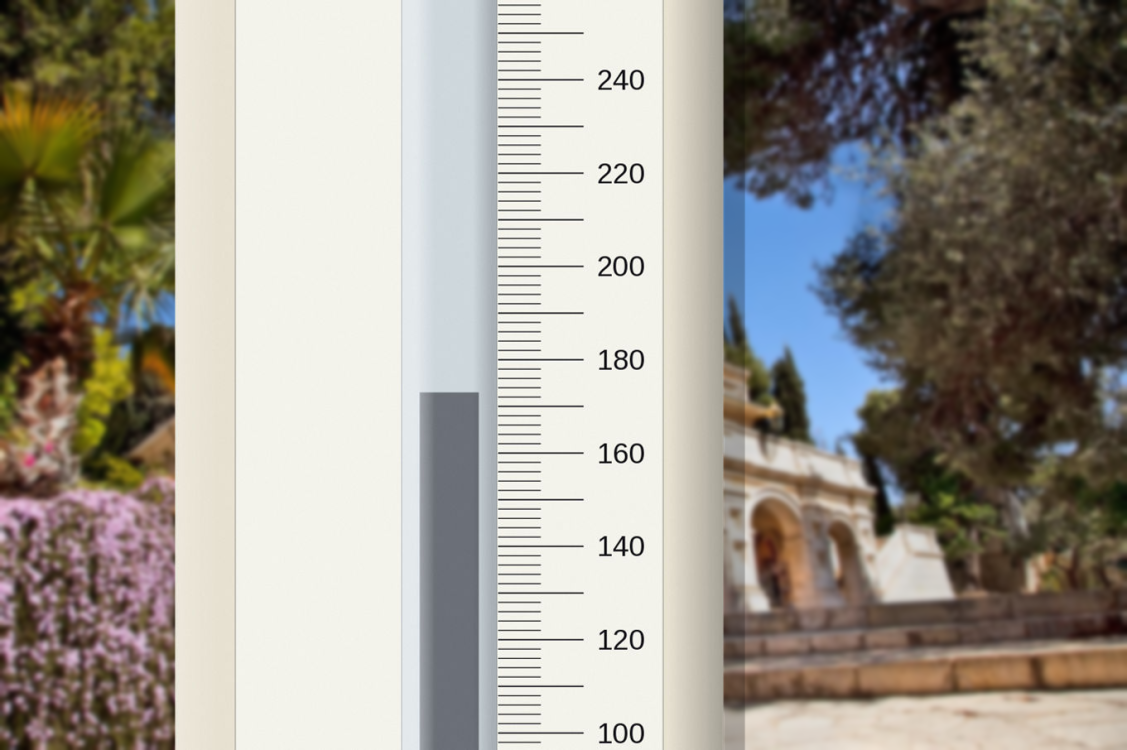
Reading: {"value": 173, "unit": "mmHg"}
